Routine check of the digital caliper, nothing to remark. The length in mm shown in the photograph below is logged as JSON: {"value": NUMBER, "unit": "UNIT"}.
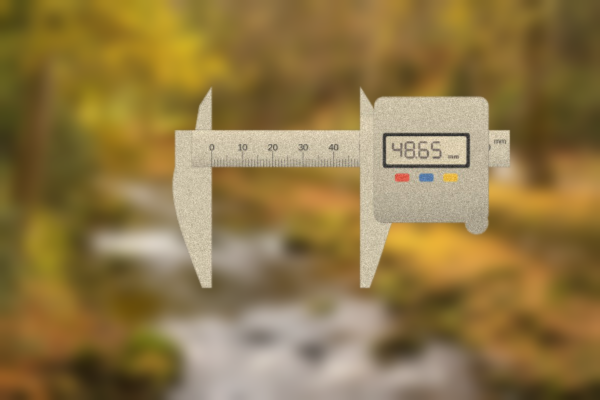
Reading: {"value": 48.65, "unit": "mm"}
